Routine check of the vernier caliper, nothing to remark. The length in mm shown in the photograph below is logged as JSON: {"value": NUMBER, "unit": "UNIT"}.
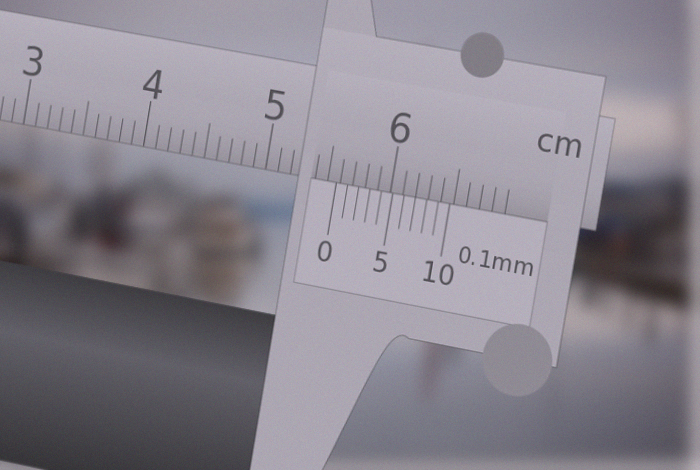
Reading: {"value": 55.7, "unit": "mm"}
